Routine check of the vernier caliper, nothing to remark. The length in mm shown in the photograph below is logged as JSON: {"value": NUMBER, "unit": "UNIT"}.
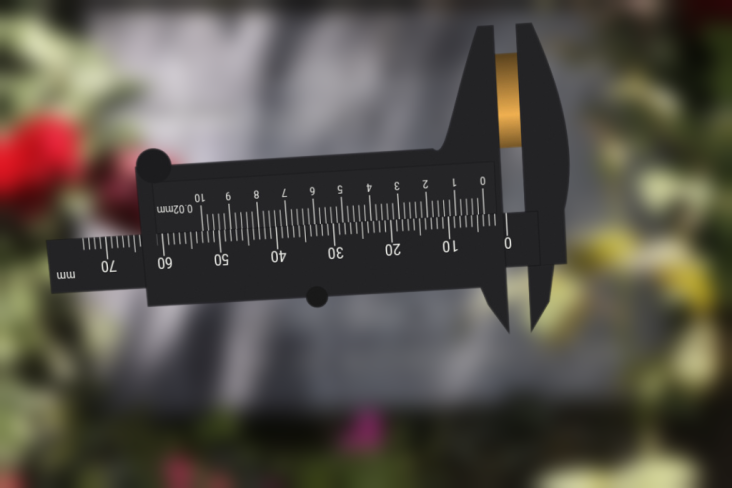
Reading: {"value": 3.8, "unit": "mm"}
